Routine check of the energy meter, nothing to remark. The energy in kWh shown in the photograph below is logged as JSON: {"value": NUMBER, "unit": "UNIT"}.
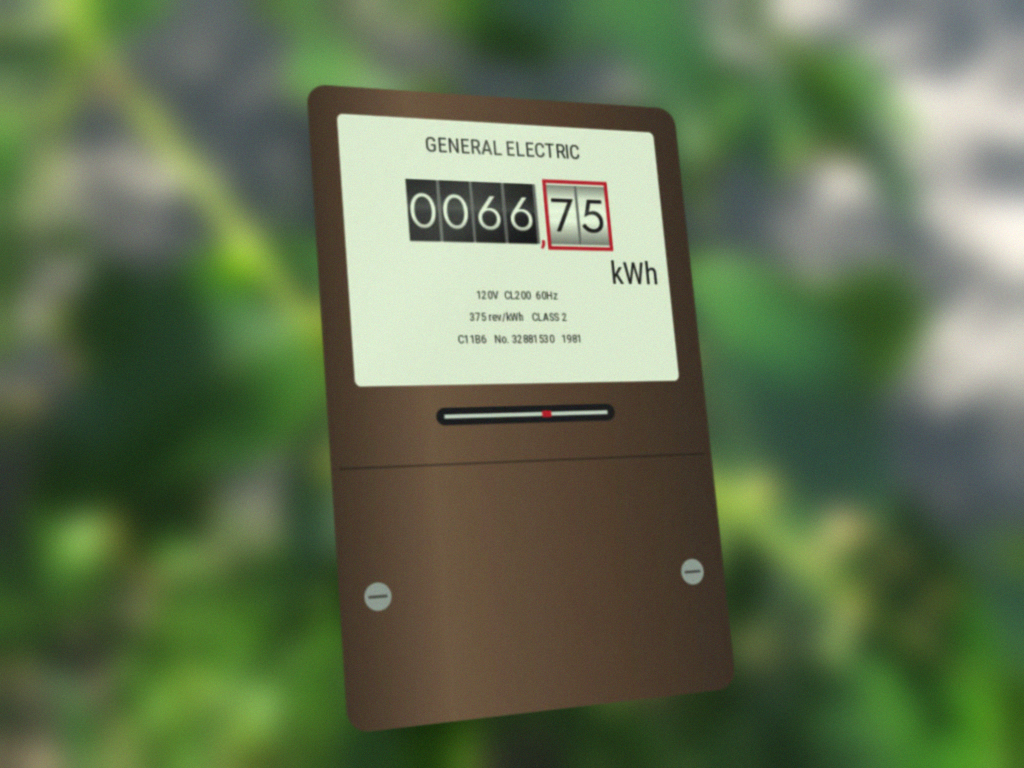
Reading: {"value": 66.75, "unit": "kWh"}
